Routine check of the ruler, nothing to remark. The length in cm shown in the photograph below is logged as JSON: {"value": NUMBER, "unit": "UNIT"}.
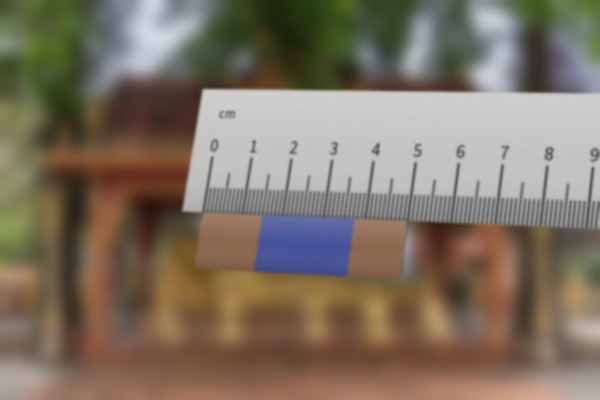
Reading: {"value": 5, "unit": "cm"}
